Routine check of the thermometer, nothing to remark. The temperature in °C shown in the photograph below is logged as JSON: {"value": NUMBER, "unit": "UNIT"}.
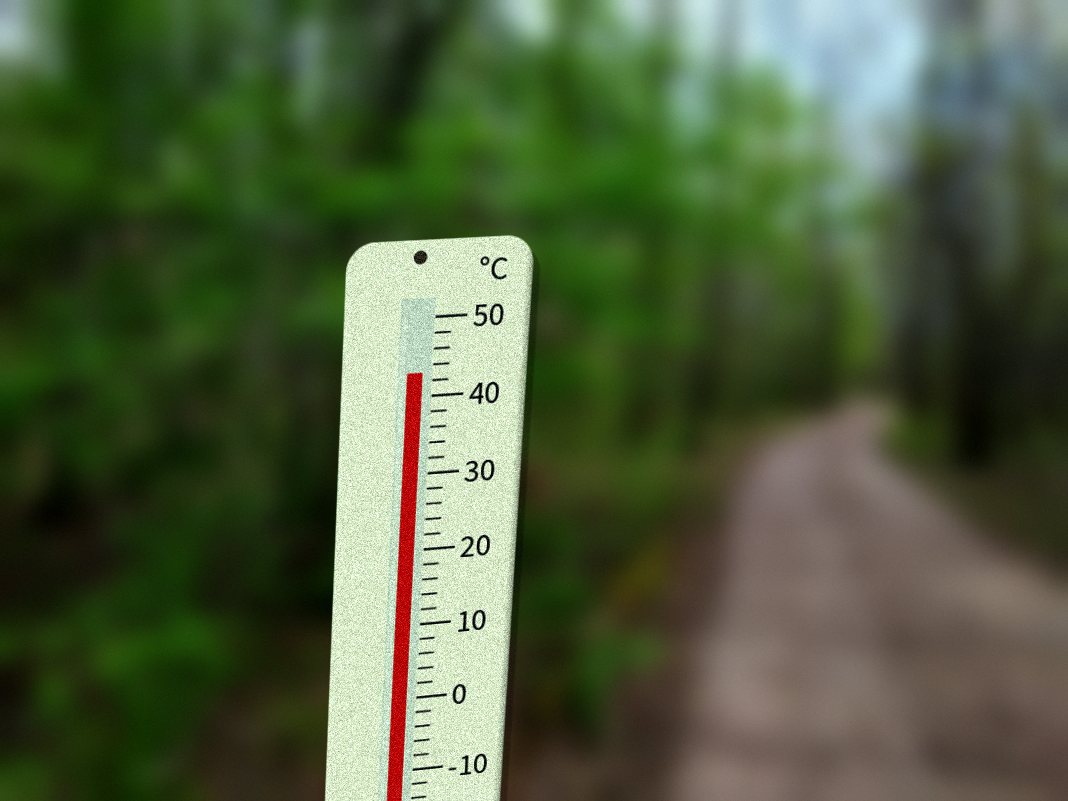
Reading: {"value": 43, "unit": "°C"}
